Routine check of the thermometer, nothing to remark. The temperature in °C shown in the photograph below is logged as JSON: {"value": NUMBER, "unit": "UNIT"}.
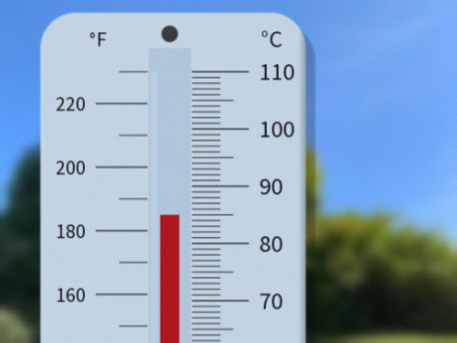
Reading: {"value": 85, "unit": "°C"}
